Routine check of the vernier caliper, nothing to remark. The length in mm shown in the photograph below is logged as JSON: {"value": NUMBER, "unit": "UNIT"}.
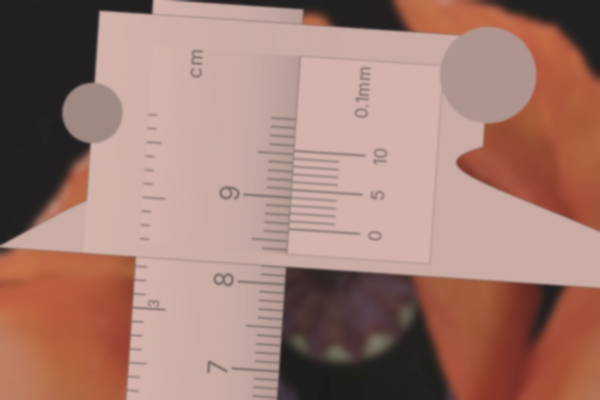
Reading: {"value": 86.4, "unit": "mm"}
